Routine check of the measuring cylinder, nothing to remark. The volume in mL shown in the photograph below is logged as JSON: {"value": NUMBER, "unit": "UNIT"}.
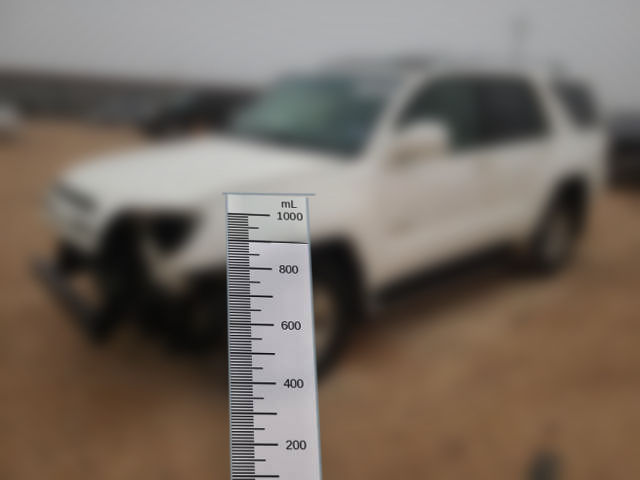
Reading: {"value": 900, "unit": "mL"}
